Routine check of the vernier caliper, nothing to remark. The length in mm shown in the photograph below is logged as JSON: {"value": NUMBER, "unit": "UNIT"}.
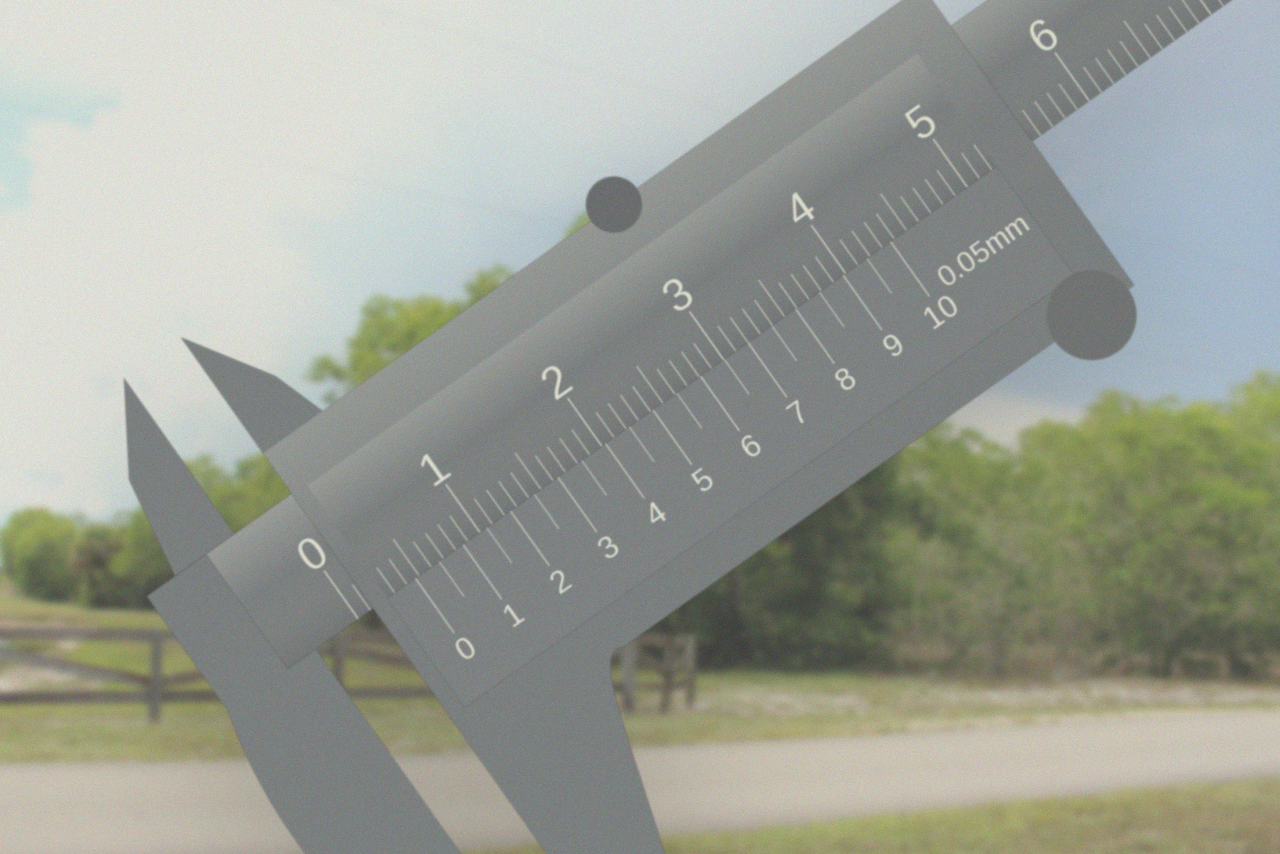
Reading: {"value": 4.7, "unit": "mm"}
